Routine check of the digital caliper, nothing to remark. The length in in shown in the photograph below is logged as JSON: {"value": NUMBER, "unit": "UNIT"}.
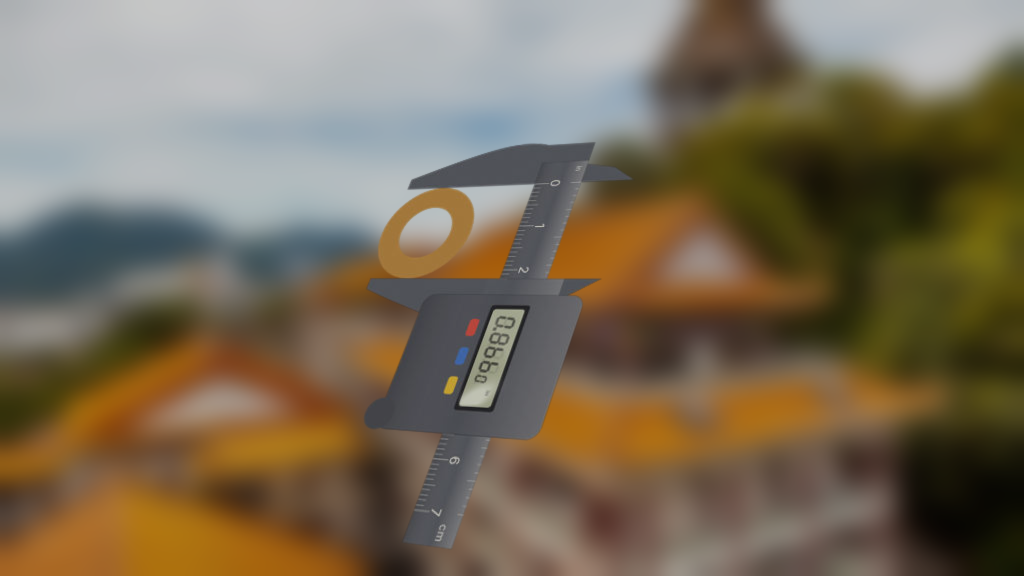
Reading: {"value": 0.8660, "unit": "in"}
